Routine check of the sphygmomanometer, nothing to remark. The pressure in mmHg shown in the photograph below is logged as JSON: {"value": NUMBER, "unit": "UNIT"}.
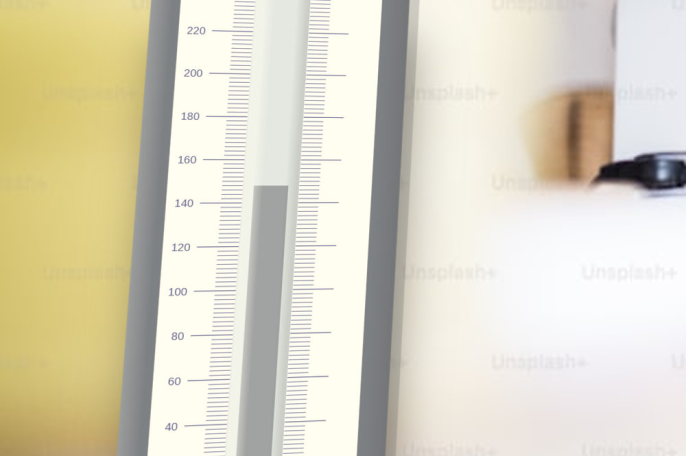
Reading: {"value": 148, "unit": "mmHg"}
